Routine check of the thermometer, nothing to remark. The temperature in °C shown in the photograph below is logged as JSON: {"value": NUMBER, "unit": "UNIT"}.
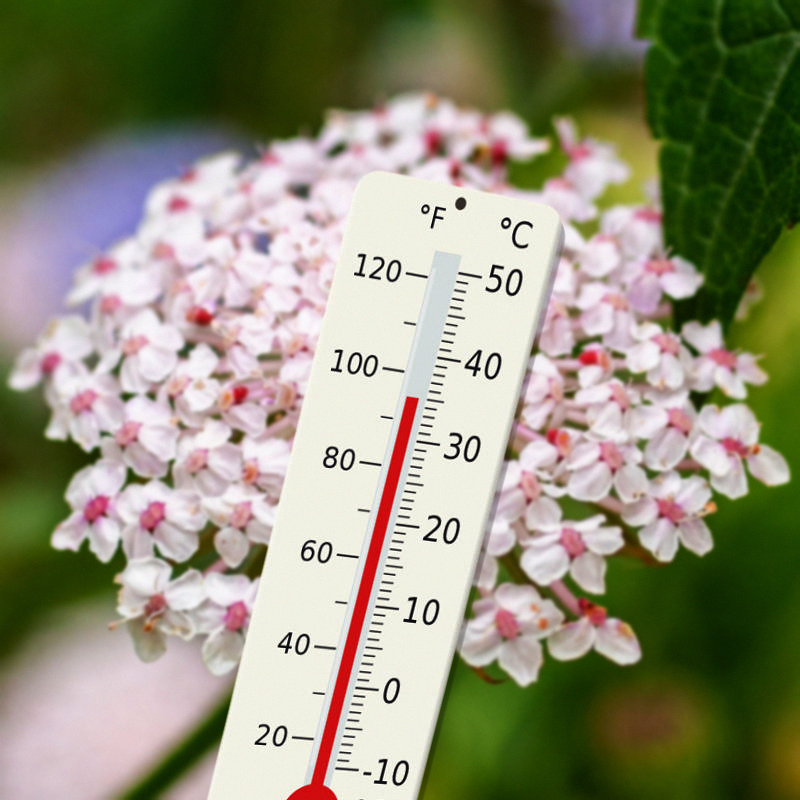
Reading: {"value": 35, "unit": "°C"}
